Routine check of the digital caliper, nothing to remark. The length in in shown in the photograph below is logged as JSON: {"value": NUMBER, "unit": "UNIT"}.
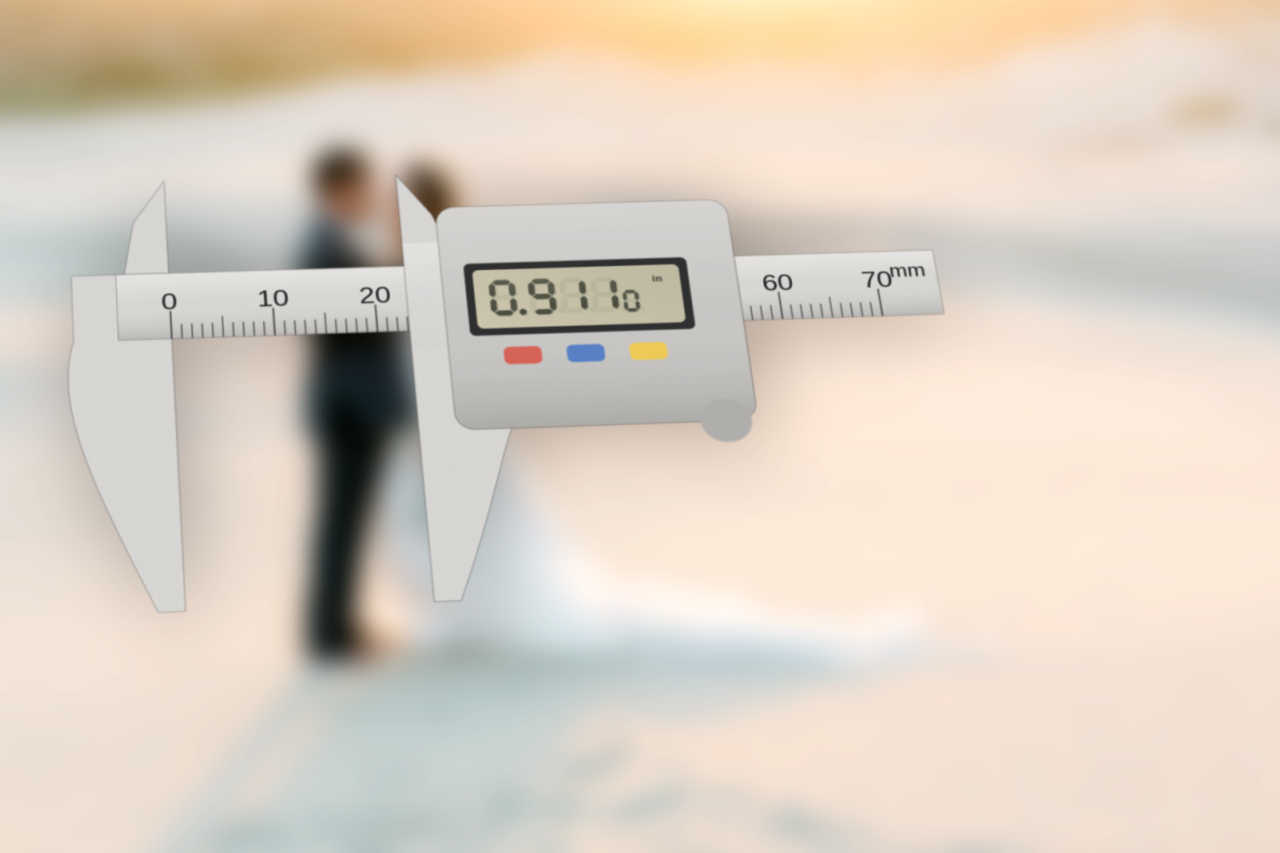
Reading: {"value": 0.9110, "unit": "in"}
